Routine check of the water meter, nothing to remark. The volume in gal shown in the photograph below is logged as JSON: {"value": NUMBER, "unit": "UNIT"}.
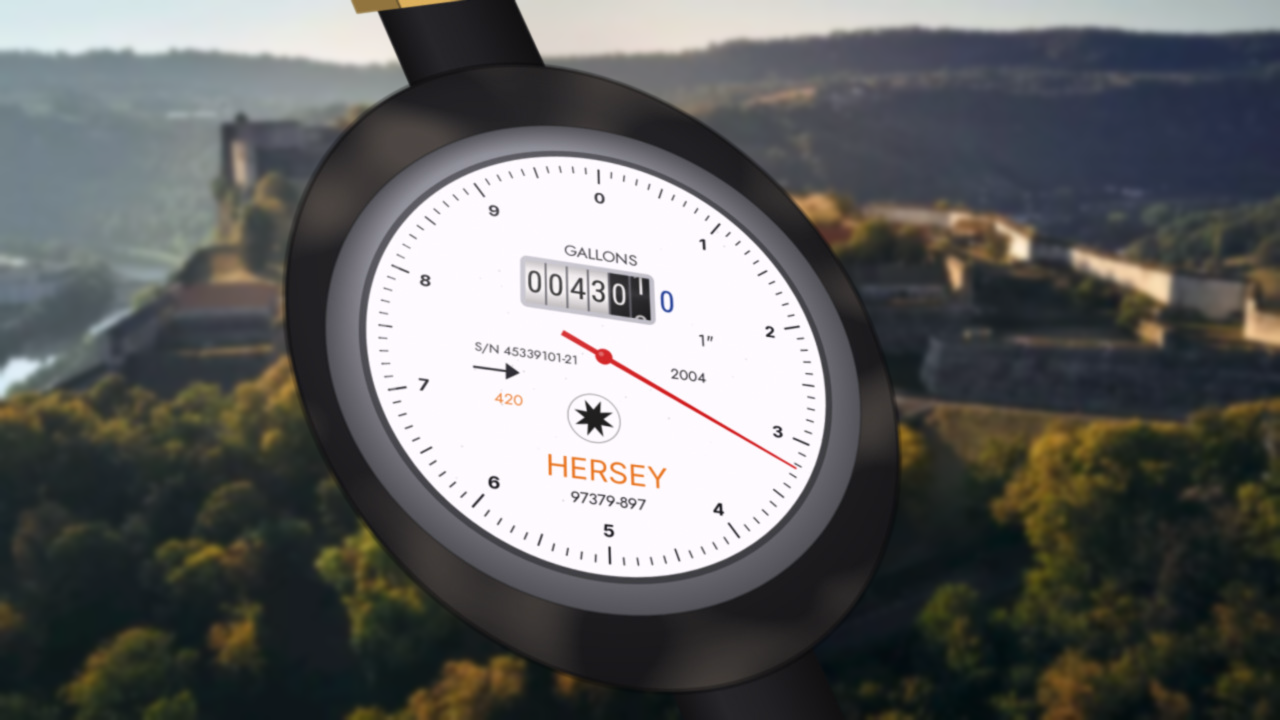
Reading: {"value": 43013.2, "unit": "gal"}
